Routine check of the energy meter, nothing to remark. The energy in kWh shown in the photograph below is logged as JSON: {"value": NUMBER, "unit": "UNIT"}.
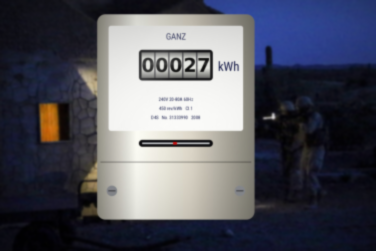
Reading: {"value": 27, "unit": "kWh"}
